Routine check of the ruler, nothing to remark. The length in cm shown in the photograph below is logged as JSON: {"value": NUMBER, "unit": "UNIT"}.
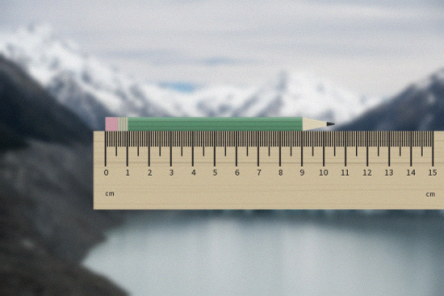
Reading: {"value": 10.5, "unit": "cm"}
